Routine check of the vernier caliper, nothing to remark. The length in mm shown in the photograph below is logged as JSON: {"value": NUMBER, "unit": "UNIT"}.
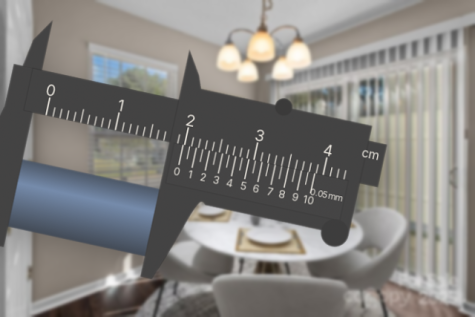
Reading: {"value": 19.8, "unit": "mm"}
